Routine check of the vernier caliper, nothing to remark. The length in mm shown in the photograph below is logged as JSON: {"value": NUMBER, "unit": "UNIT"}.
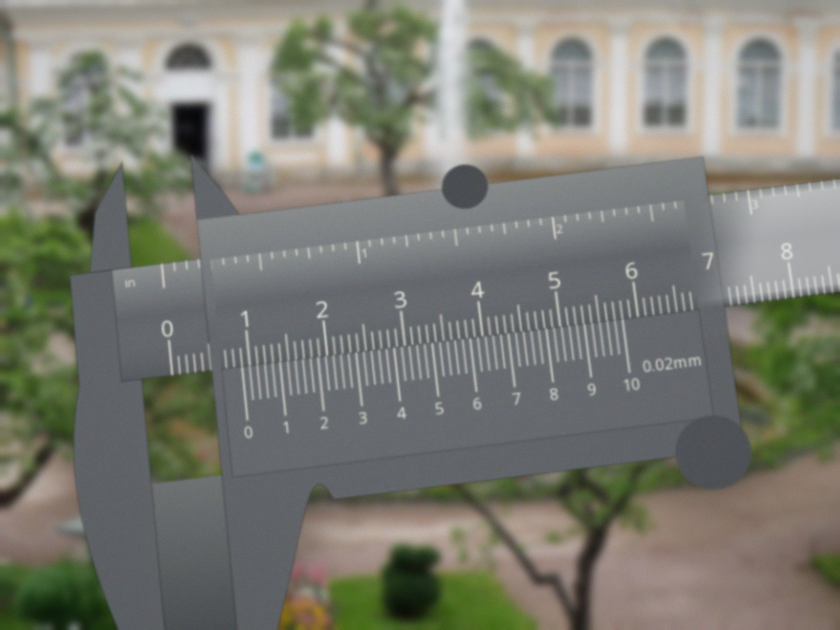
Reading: {"value": 9.0, "unit": "mm"}
